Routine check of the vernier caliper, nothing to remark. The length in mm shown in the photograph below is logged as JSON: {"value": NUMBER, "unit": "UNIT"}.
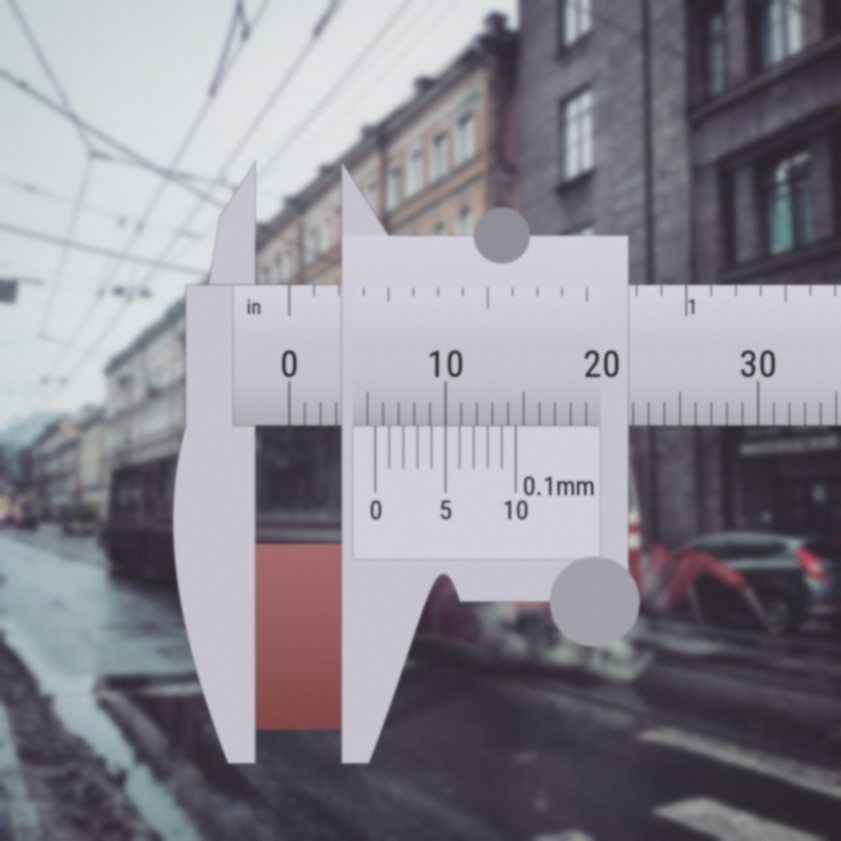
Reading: {"value": 5.5, "unit": "mm"}
